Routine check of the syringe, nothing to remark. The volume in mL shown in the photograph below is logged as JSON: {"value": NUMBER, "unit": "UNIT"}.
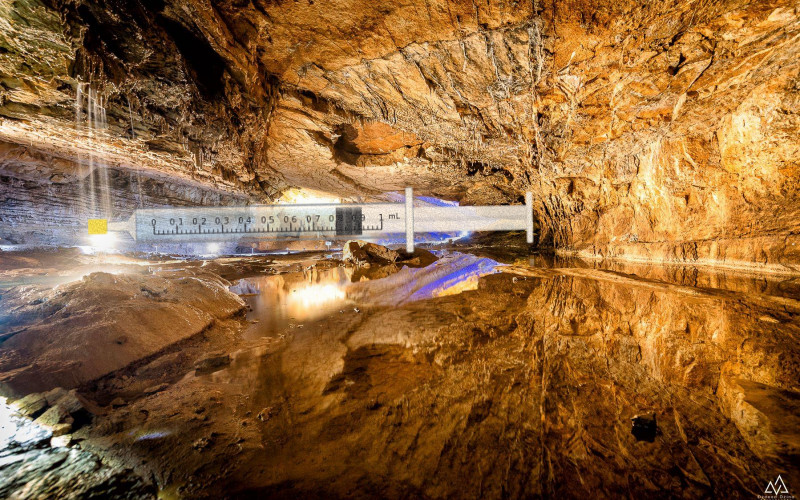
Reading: {"value": 0.8, "unit": "mL"}
